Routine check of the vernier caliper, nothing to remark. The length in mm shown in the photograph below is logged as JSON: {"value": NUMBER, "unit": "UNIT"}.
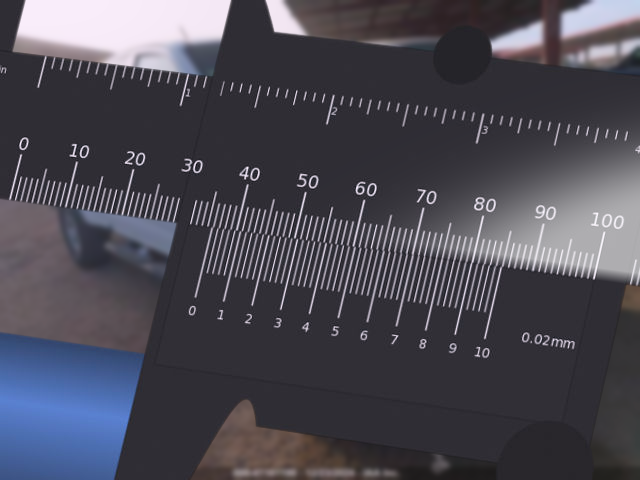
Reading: {"value": 35.8, "unit": "mm"}
